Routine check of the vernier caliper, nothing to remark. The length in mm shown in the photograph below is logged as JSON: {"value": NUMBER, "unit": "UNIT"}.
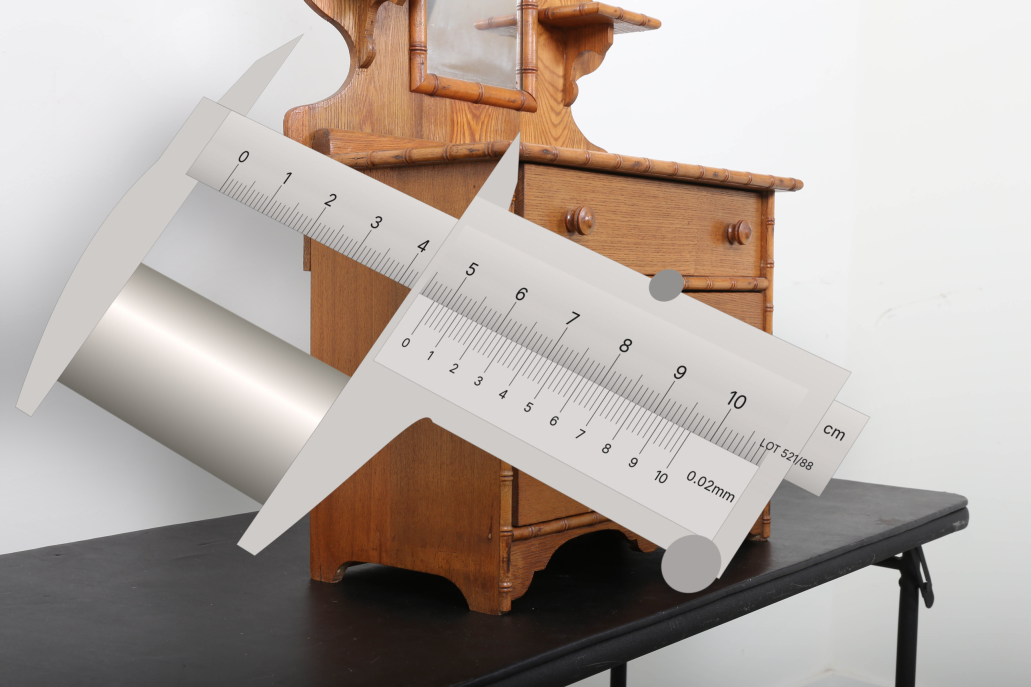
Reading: {"value": 47.6, "unit": "mm"}
